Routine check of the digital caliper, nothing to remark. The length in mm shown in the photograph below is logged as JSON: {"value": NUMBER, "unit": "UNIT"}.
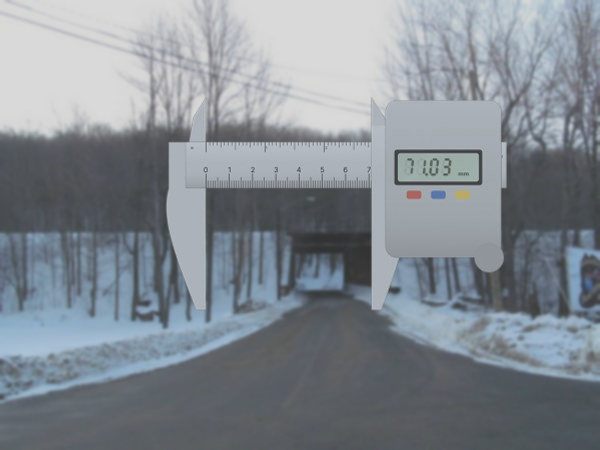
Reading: {"value": 71.03, "unit": "mm"}
